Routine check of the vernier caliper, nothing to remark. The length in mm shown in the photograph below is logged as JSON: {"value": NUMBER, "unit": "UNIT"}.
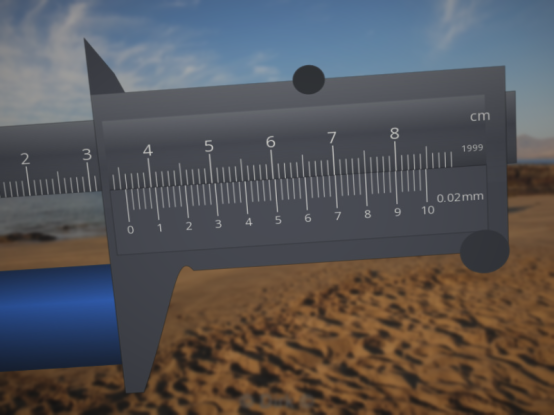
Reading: {"value": 35.8, "unit": "mm"}
